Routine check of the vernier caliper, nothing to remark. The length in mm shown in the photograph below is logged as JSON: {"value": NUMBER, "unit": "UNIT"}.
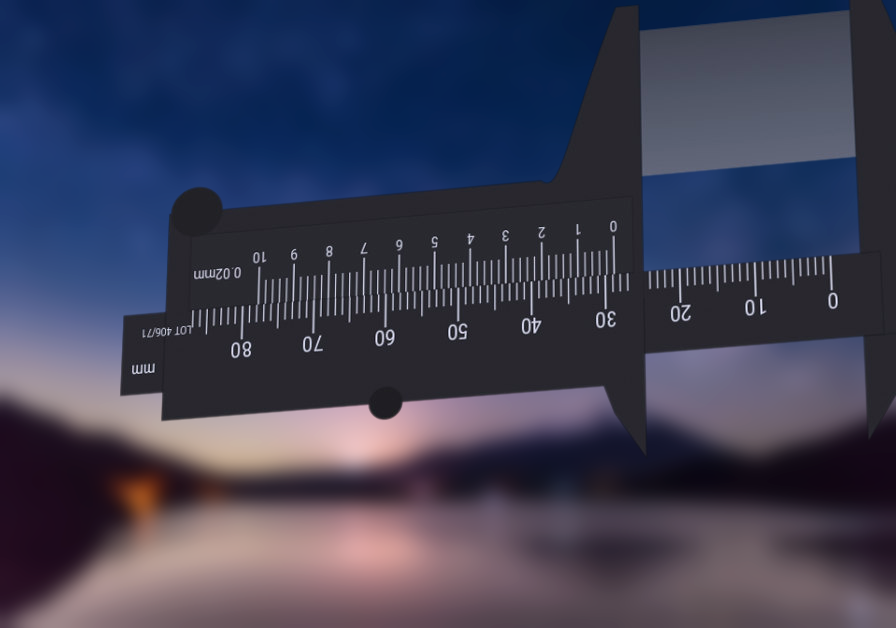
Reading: {"value": 28.8, "unit": "mm"}
